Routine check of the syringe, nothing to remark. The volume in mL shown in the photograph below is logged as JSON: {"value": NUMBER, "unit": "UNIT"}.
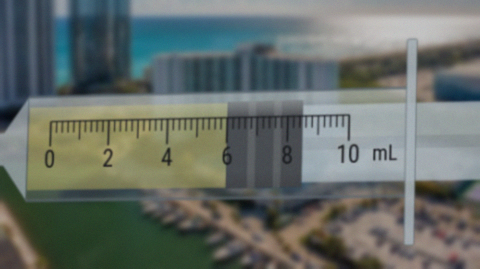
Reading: {"value": 6, "unit": "mL"}
